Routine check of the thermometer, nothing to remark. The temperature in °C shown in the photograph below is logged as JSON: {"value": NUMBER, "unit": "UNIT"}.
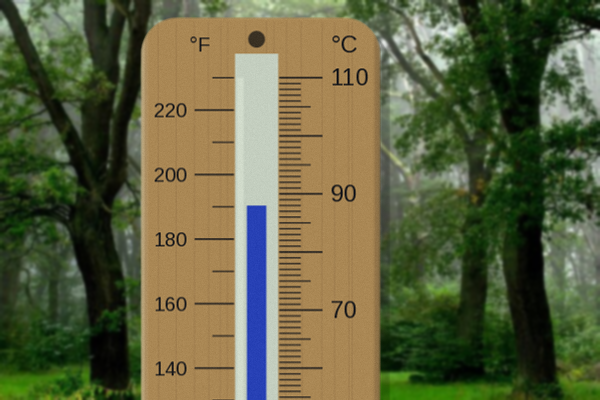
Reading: {"value": 88, "unit": "°C"}
